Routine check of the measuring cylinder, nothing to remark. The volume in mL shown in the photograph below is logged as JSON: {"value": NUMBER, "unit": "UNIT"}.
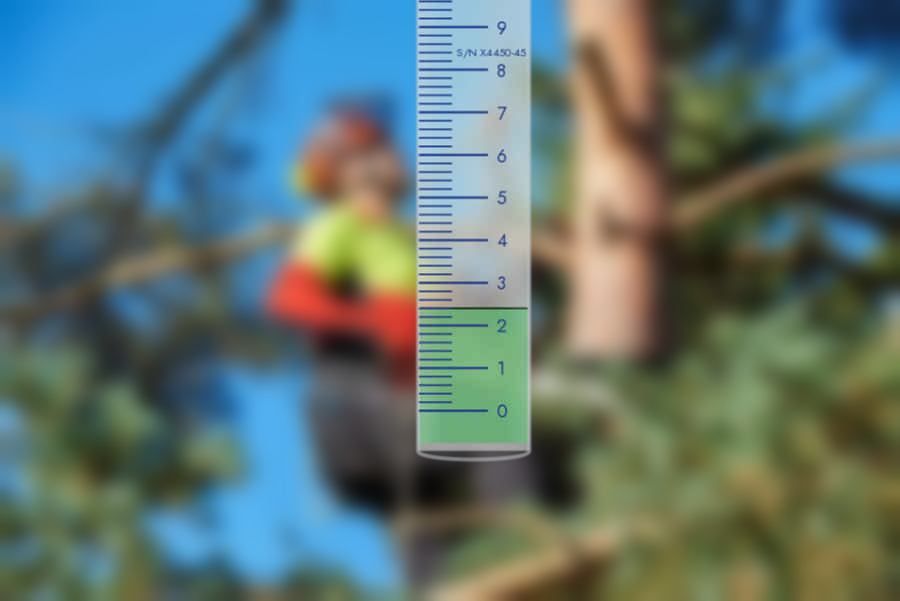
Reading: {"value": 2.4, "unit": "mL"}
